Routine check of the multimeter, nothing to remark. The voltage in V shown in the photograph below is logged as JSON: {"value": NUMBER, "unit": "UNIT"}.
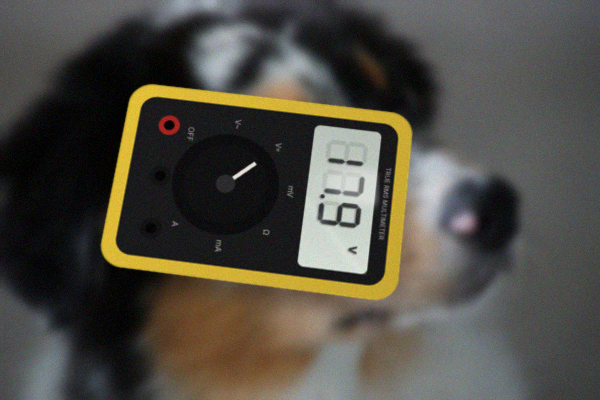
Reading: {"value": 17.9, "unit": "V"}
